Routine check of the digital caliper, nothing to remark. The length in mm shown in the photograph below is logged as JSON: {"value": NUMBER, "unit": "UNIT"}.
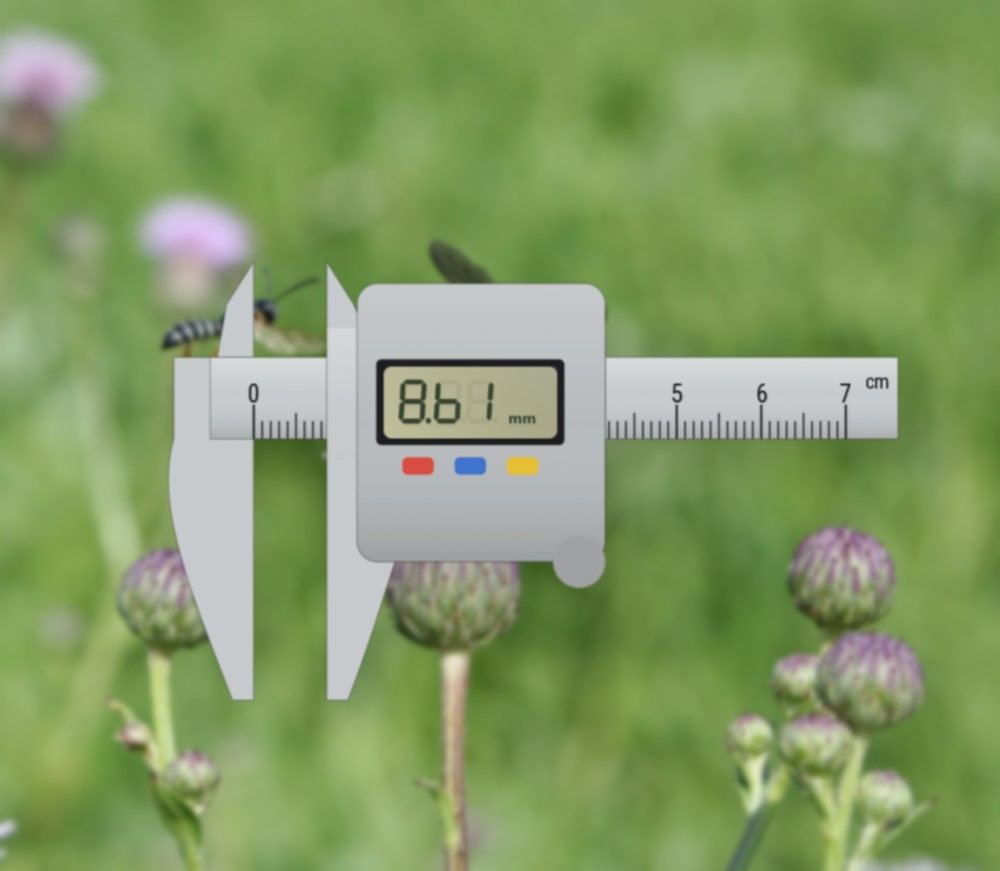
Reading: {"value": 8.61, "unit": "mm"}
